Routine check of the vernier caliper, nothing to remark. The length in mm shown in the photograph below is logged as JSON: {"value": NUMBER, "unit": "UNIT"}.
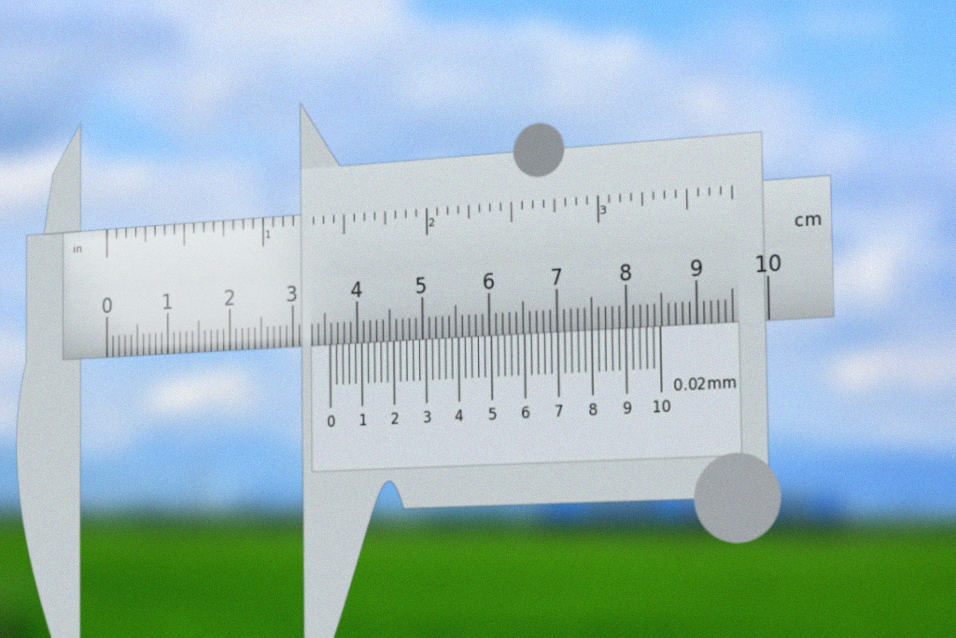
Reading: {"value": 35.8, "unit": "mm"}
